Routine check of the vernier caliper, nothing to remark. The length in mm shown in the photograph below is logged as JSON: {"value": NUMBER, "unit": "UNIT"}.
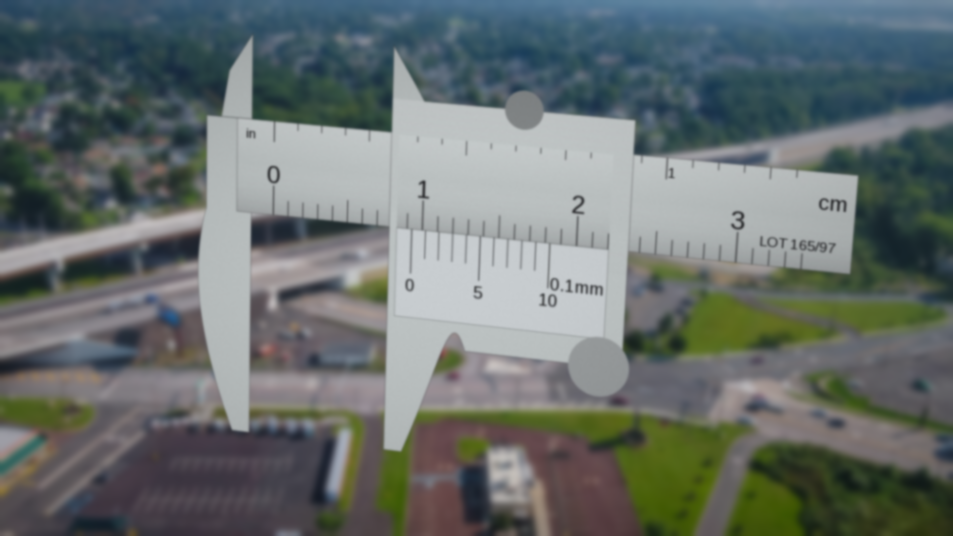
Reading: {"value": 9.3, "unit": "mm"}
